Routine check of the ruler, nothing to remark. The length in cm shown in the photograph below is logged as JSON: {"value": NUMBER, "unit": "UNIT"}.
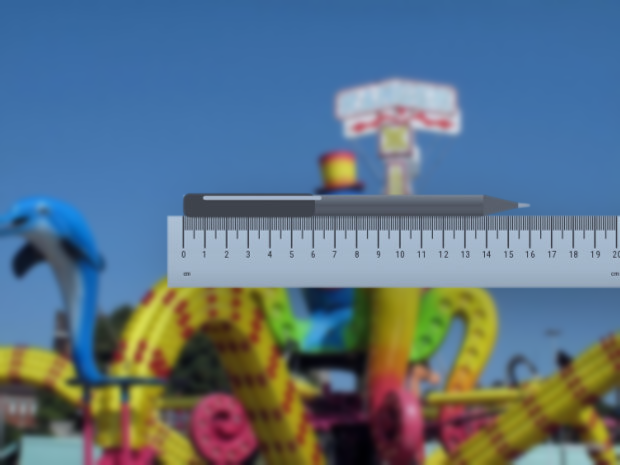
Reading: {"value": 16, "unit": "cm"}
